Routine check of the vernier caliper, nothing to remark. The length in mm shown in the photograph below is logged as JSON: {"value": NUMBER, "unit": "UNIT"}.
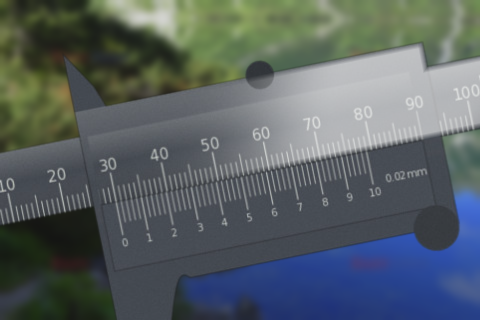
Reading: {"value": 30.0, "unit": "mm"}
